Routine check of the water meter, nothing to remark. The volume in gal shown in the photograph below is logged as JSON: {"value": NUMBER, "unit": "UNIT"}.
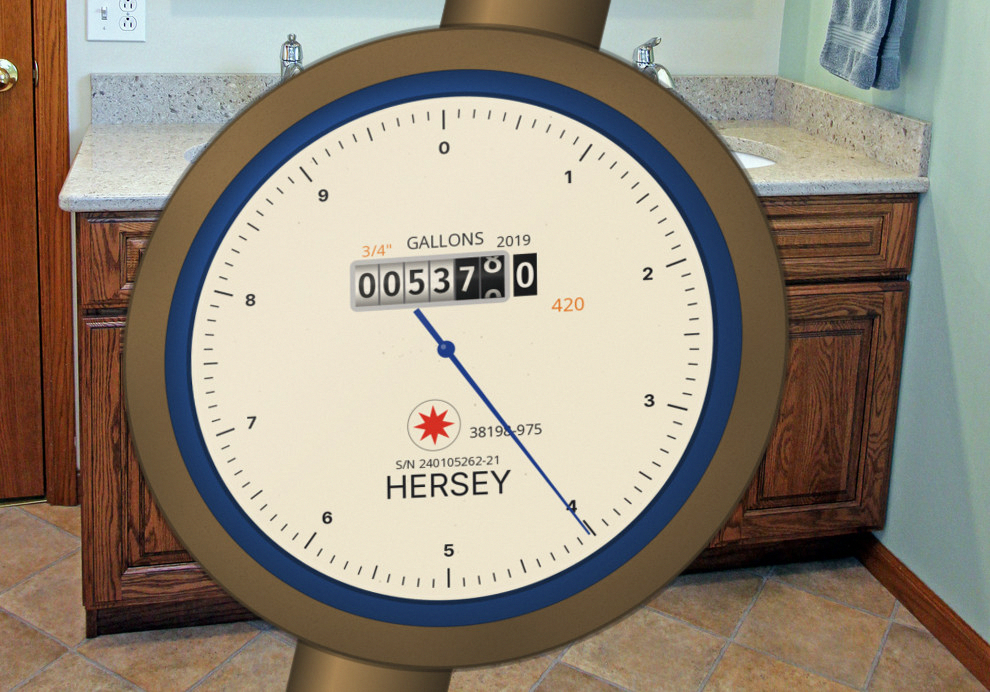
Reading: {"value": 53784.0, "unit": "gal"}
